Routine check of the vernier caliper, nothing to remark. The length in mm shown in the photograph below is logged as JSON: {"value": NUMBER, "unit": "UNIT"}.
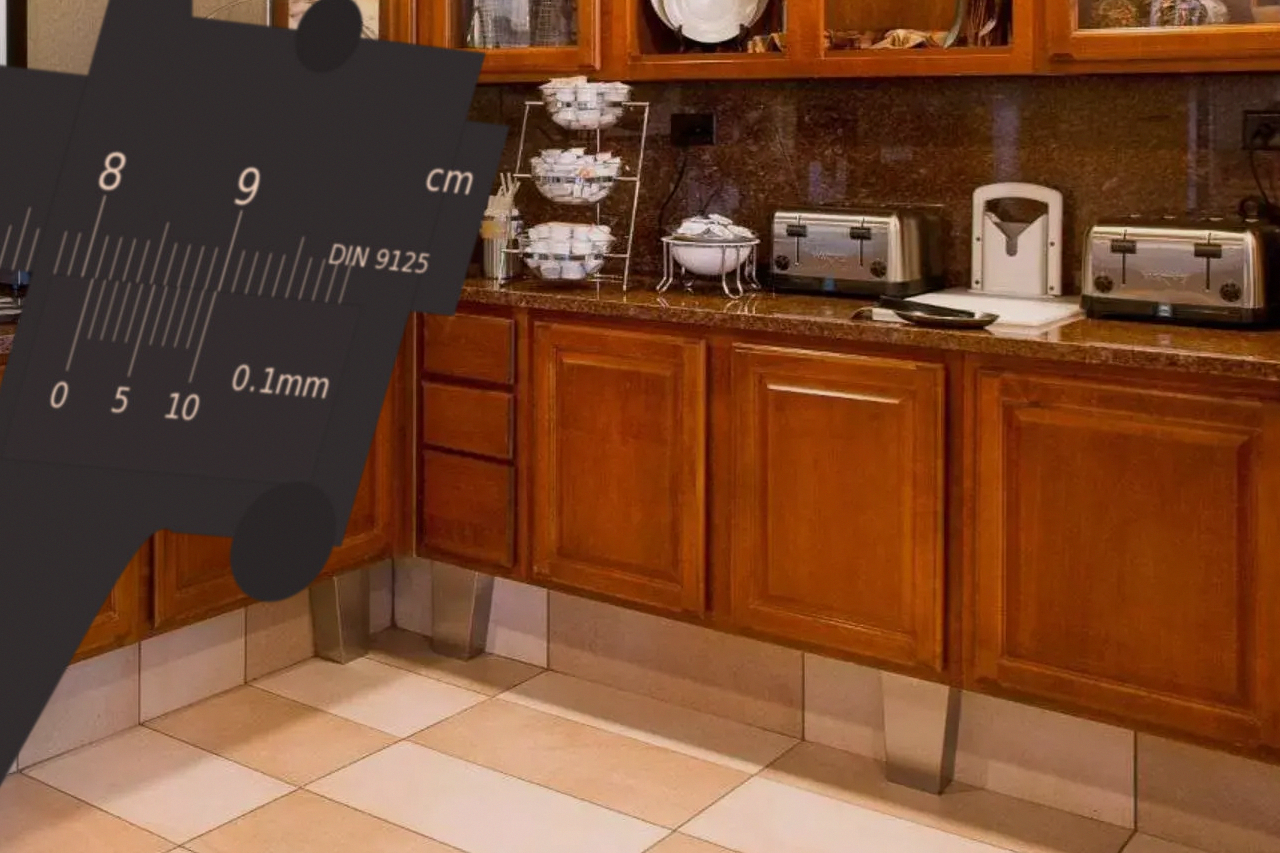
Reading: {"value": 80.8, "unit": "mm"}
